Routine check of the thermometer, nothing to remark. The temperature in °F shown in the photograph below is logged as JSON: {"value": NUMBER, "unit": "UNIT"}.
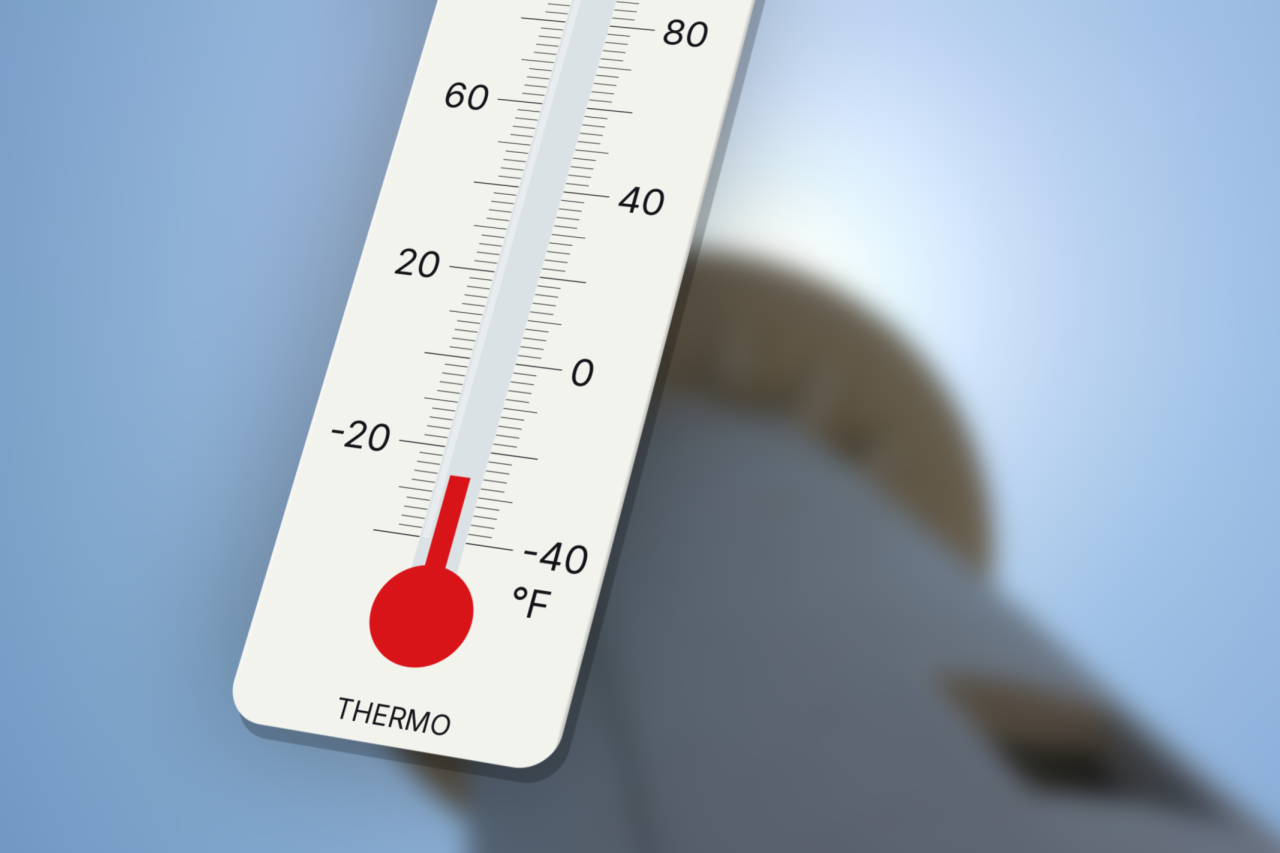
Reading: {"value": -26, "unit": "°F"}
